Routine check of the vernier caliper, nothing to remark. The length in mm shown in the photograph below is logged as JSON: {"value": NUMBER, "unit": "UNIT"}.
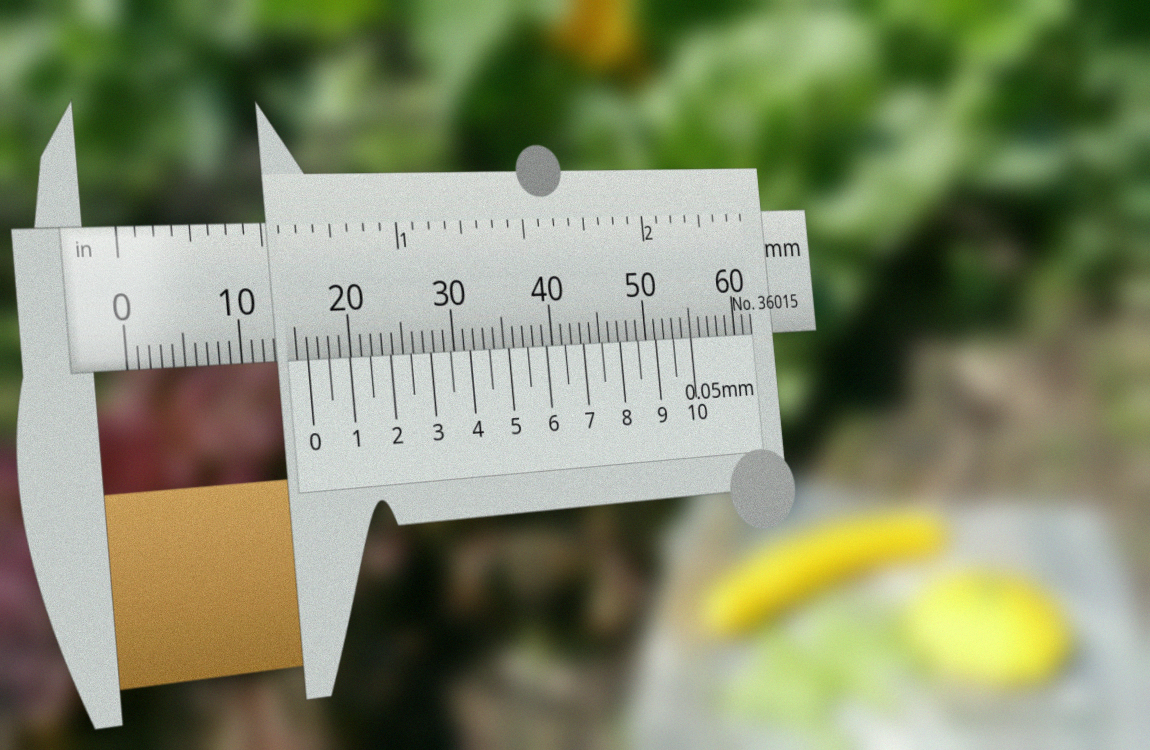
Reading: {"value": 16.0, "unit": "mm"}
